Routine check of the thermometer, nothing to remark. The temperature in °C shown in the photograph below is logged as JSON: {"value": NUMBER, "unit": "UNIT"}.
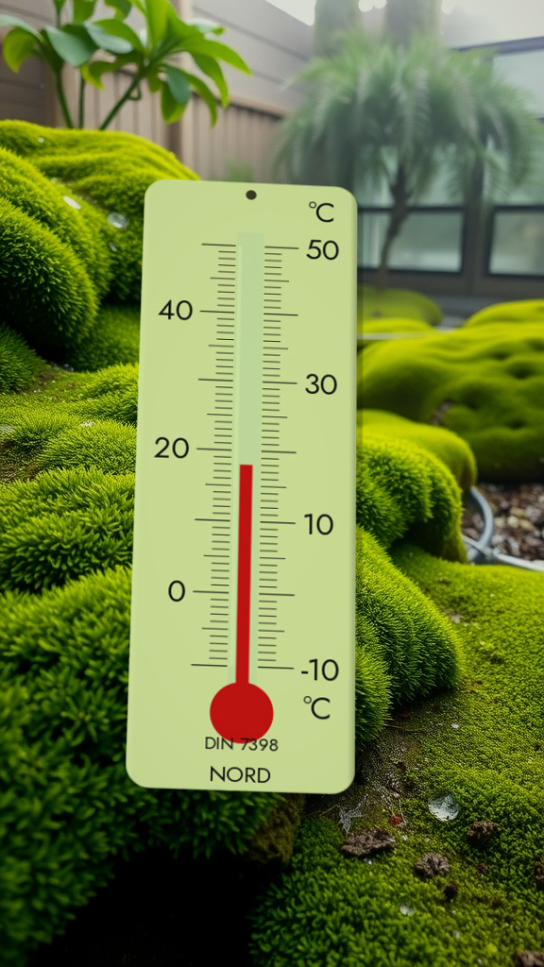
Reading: {"value": 18, "unit": "°C"}
